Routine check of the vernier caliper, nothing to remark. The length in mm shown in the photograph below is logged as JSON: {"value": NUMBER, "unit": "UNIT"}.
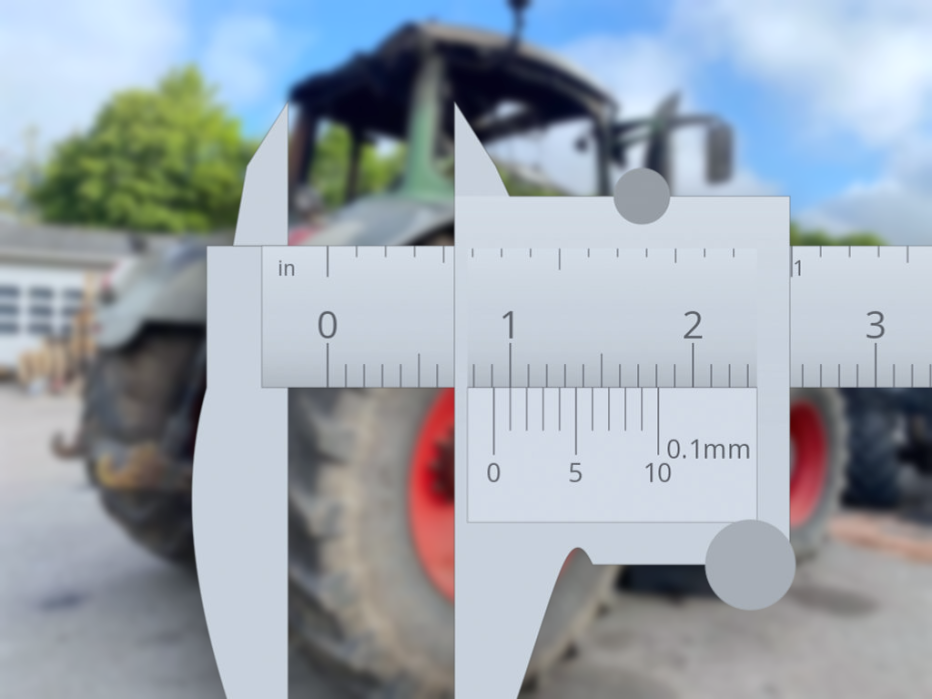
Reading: {"value": 9.1, "unit": "mm"}
